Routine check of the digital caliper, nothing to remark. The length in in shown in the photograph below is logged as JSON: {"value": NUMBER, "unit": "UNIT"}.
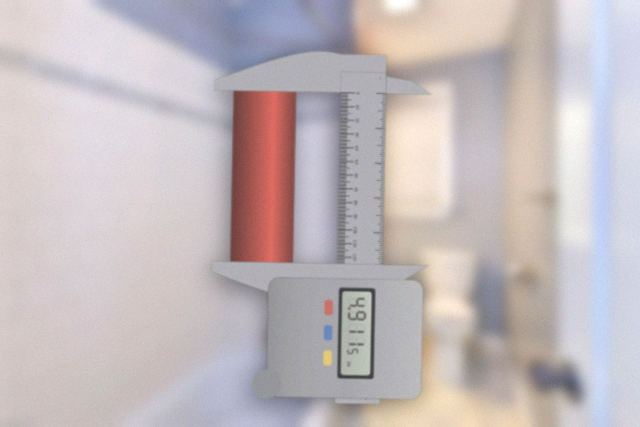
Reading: {"value": 4.9115, "unit": "in"}
